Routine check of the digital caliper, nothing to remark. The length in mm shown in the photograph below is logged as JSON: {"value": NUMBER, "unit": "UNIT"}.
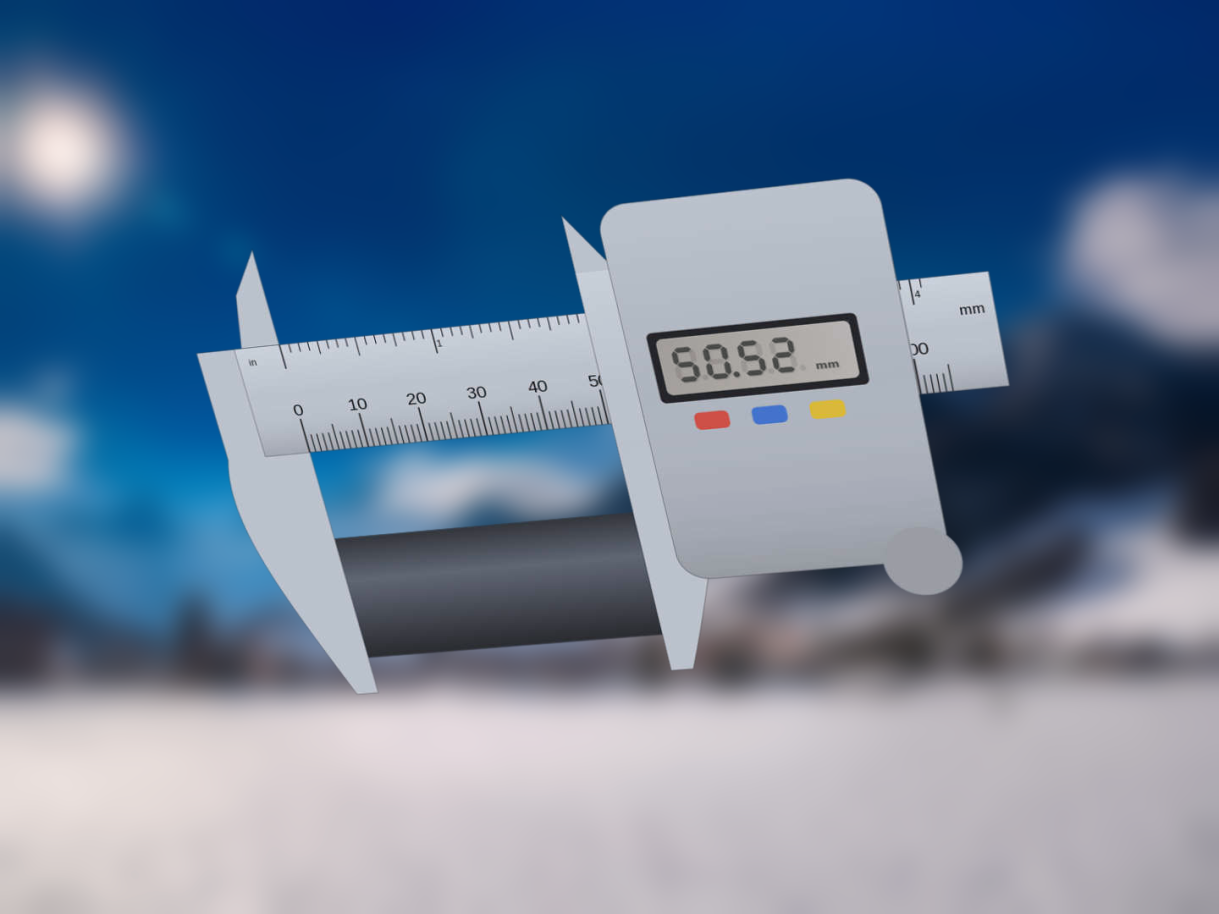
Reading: {"value": 50.52, "unit": "mm"}
